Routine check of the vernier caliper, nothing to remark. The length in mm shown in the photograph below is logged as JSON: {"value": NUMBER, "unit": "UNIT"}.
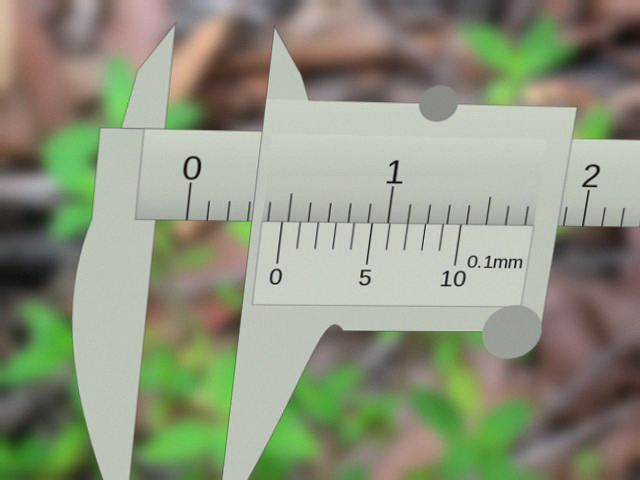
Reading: {"value": 4.7, "unit": "mm"}
